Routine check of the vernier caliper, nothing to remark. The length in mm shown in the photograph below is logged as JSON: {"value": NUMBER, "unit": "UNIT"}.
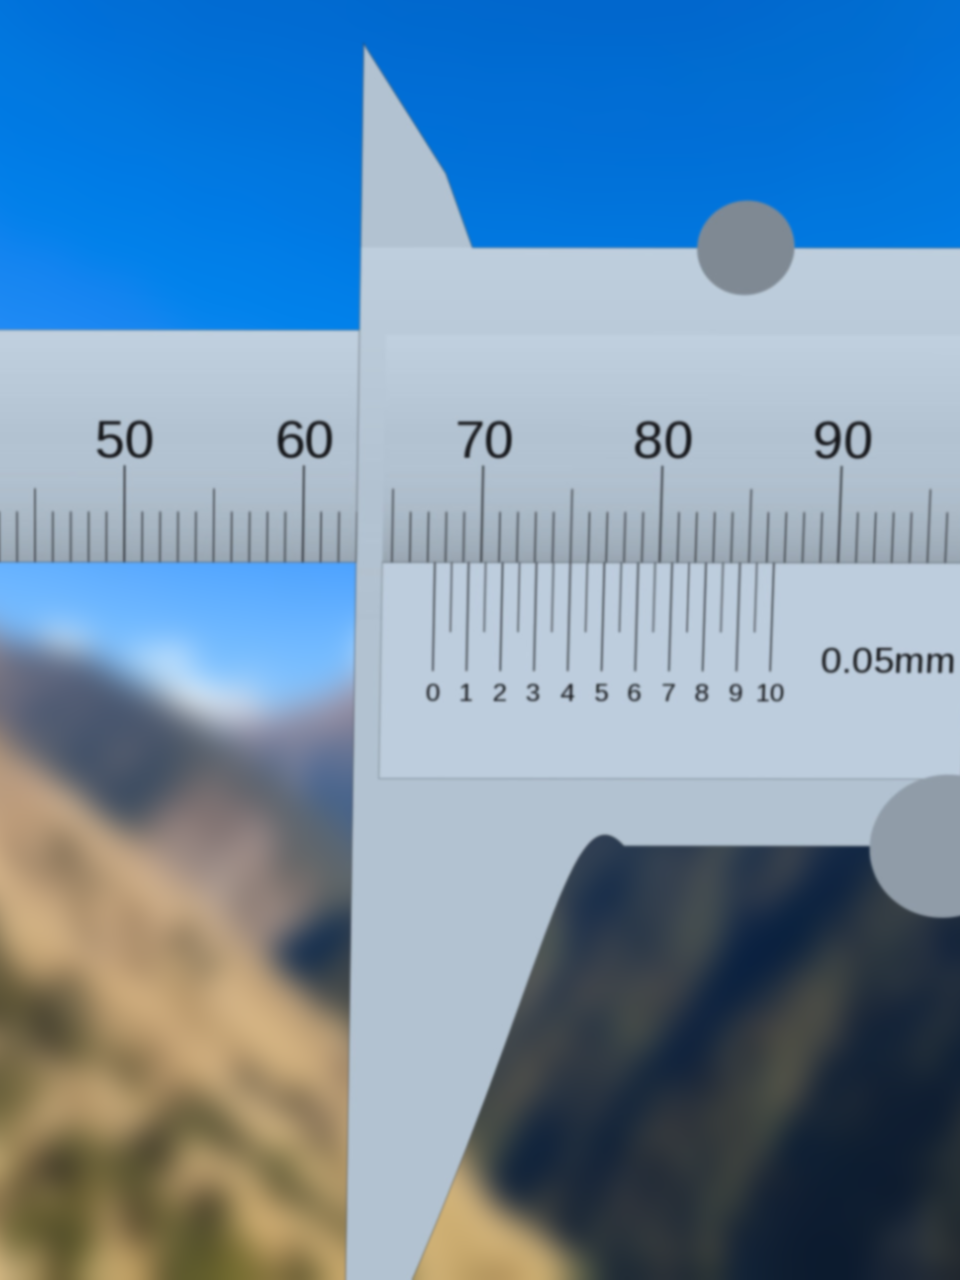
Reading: {"value": 67.4, "unit": "mm"}
